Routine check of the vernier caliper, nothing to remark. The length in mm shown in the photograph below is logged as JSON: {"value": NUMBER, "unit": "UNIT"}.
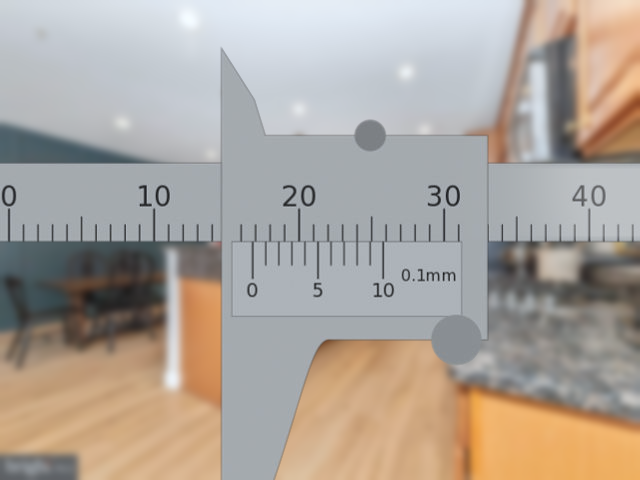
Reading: {"value": 16.8, "unit": "mm"}
